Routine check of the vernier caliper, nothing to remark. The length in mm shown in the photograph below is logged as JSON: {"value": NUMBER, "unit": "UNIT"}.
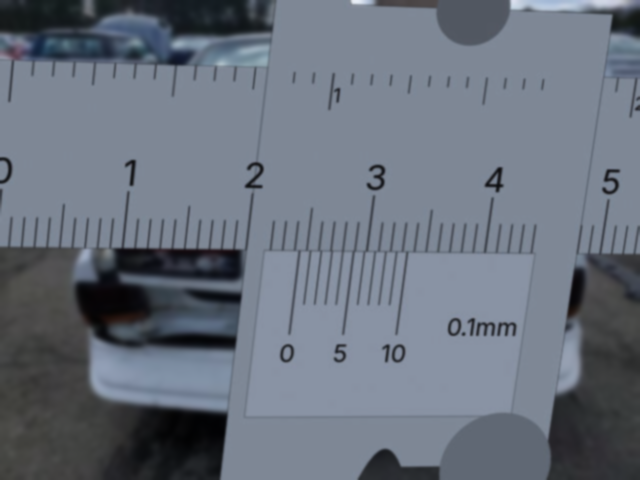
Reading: {"value": 24.4, "unit": "mm"}
